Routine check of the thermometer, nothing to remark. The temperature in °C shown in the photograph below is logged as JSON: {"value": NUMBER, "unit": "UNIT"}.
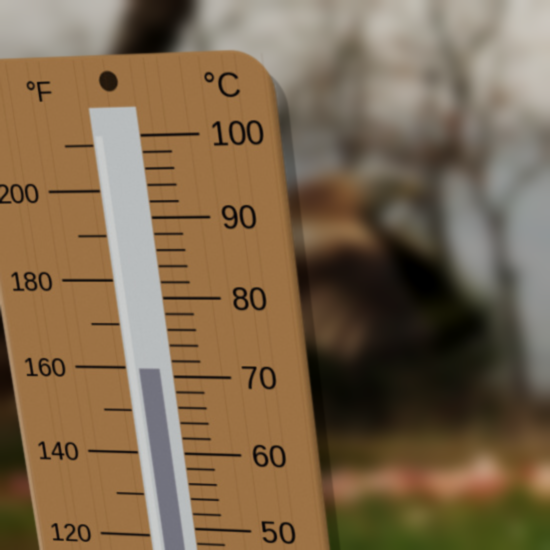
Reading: {"value": 71, "unit": "°C"}
